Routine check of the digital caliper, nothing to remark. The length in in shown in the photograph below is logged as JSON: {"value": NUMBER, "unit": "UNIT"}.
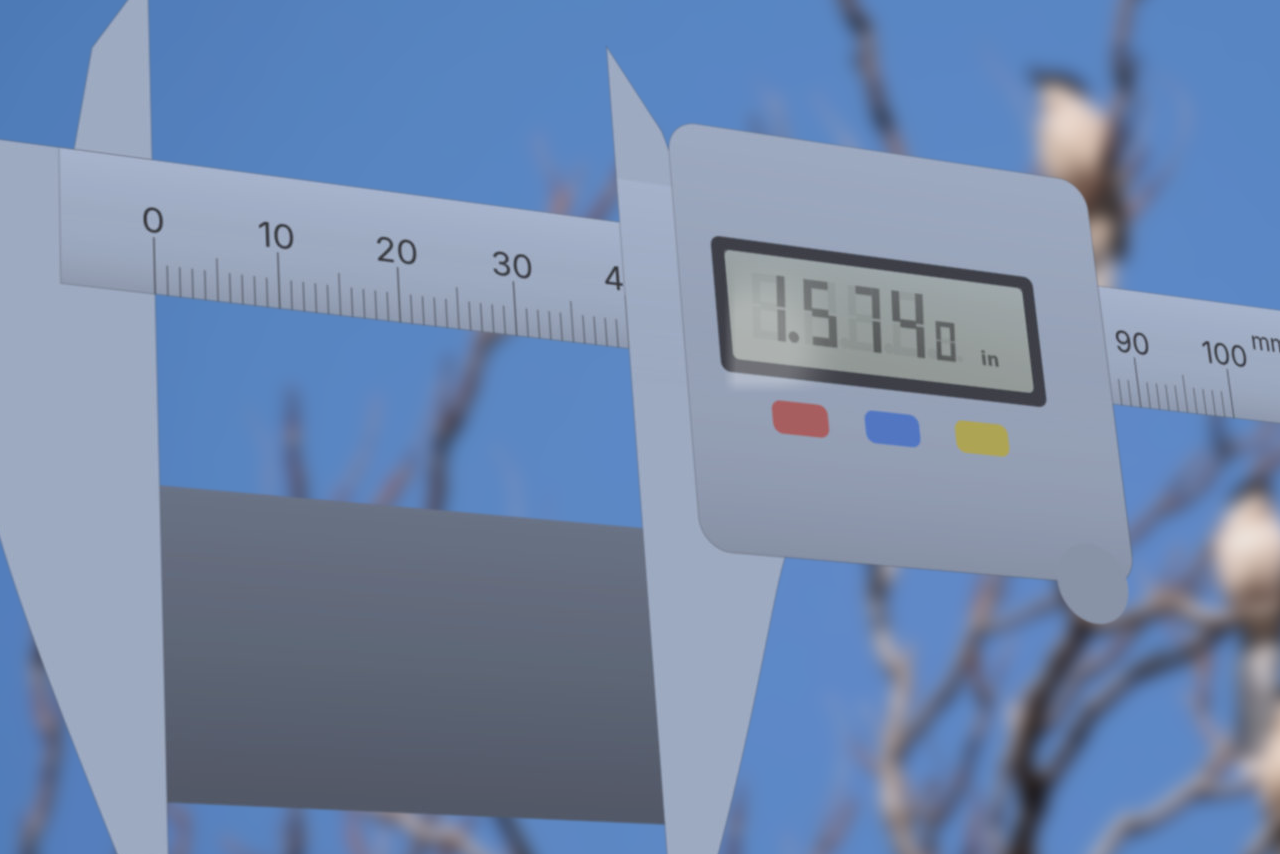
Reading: {"value": 1.5740, "unit": "in"}
